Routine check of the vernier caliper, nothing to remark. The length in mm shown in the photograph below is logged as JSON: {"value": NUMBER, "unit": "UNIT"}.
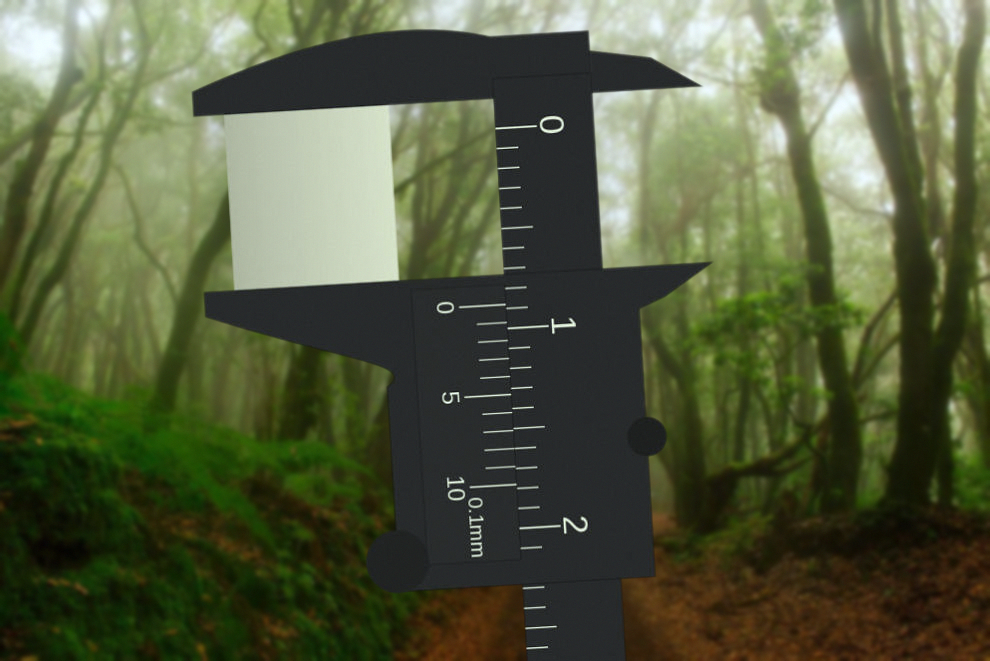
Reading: {"value": 8.8, "unit": "mm"}
